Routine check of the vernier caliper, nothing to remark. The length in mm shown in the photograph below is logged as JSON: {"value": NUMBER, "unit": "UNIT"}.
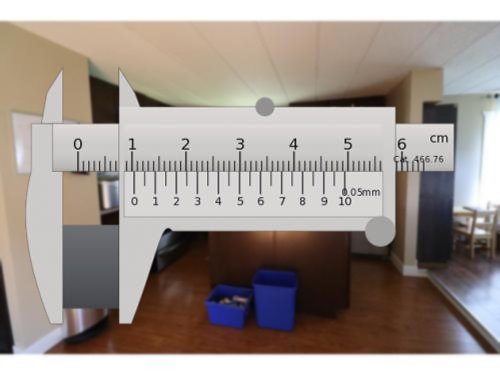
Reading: {"value": 10.4, "unit": "mm"}
